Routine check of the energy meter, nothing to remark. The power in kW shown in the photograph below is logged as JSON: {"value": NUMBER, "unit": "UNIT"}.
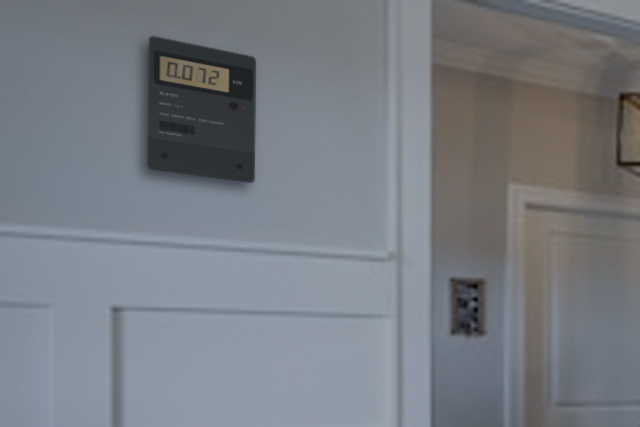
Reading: {"value": 0.072, "unit": "kW"}
